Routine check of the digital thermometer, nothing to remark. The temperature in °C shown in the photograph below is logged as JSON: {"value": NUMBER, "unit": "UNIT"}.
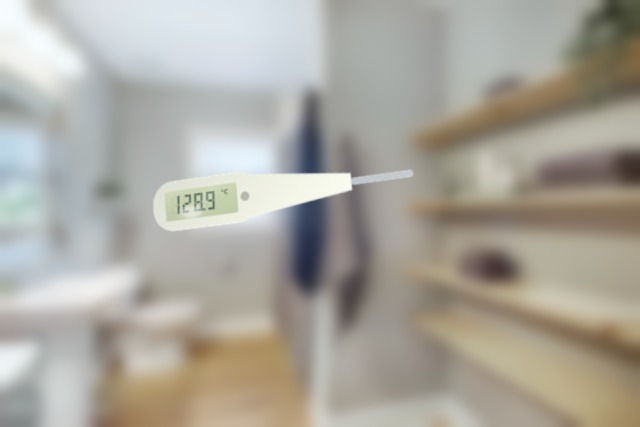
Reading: {"value": 128.9, "unit": "°C"}
